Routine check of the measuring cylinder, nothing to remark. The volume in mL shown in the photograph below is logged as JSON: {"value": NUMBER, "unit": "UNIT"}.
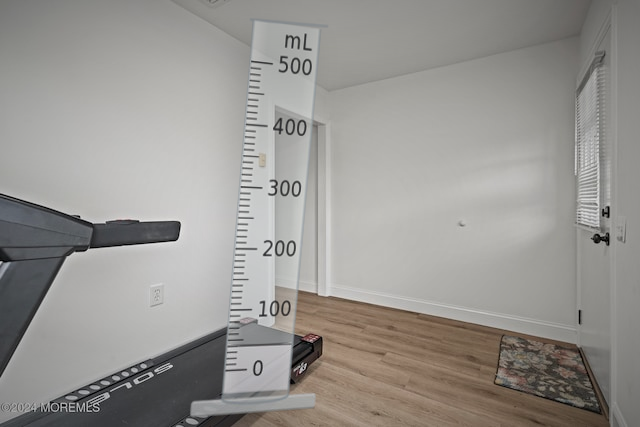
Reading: {"value": 40, "unit": "mL"}
